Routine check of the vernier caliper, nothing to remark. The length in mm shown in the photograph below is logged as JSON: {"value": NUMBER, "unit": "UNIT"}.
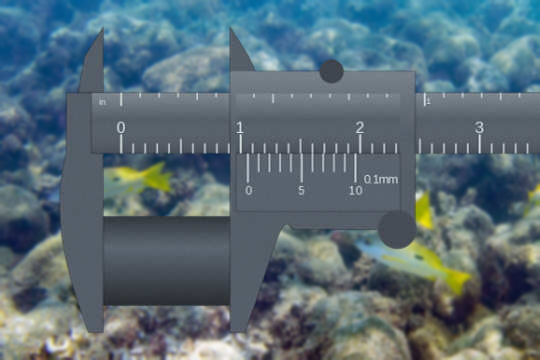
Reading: {"value": 10.6, "unit": "mm"}
